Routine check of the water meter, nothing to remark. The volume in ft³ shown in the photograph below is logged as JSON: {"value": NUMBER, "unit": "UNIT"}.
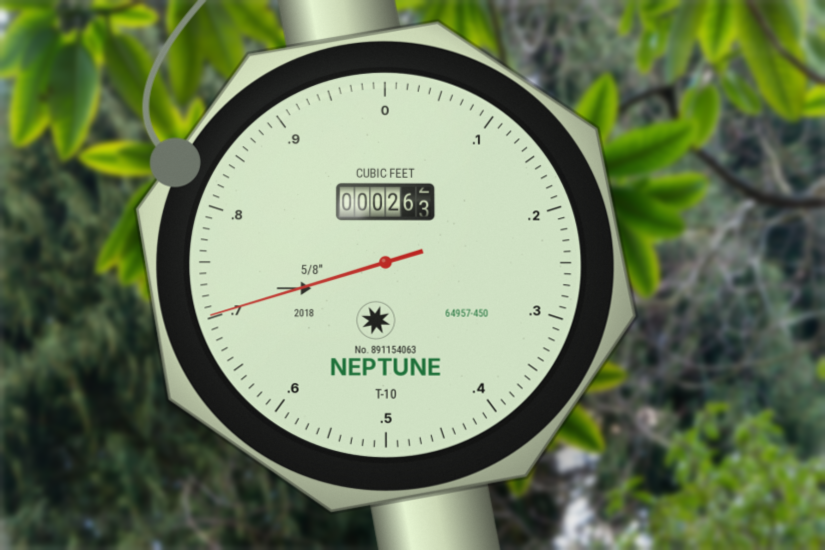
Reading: {"value": 262.70, "unit": "ft³"}
